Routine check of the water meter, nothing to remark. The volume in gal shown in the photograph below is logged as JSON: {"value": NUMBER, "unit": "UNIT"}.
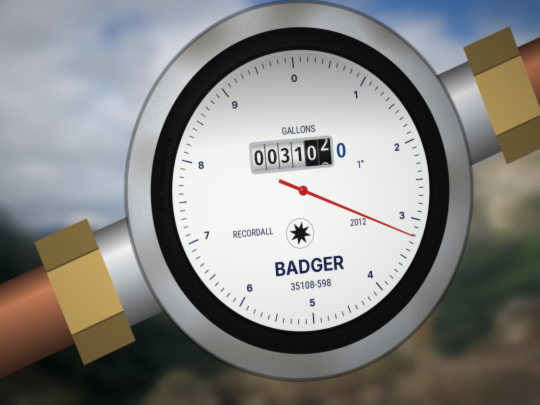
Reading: {"value": 31023.2, "unit": "gal"}
